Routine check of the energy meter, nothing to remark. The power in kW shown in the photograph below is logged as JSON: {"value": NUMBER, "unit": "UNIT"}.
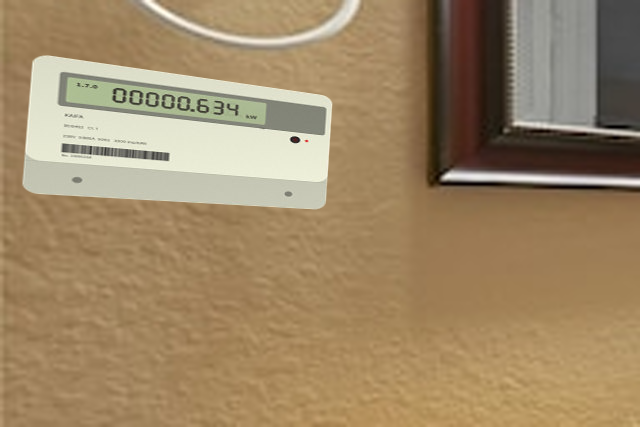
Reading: {"value": 0.634, "unit": "kW"}
